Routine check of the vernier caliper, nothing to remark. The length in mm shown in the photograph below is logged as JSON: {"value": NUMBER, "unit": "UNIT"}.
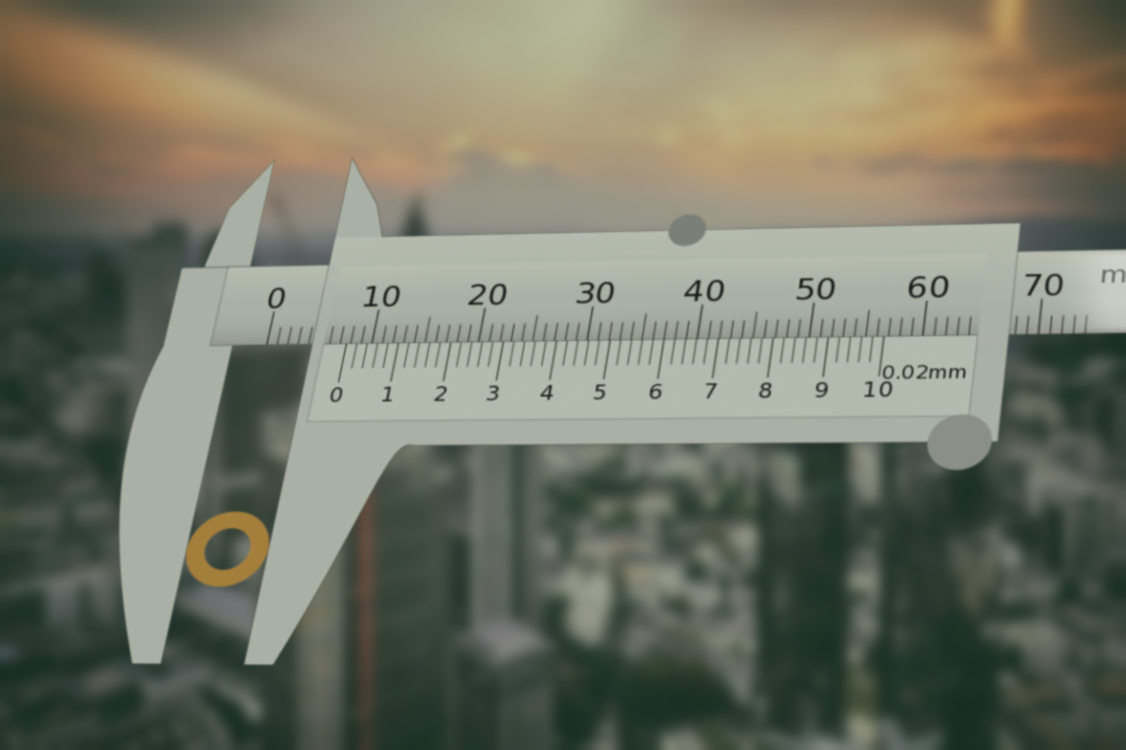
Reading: {"value": 7.6, "unit": "mm"}
